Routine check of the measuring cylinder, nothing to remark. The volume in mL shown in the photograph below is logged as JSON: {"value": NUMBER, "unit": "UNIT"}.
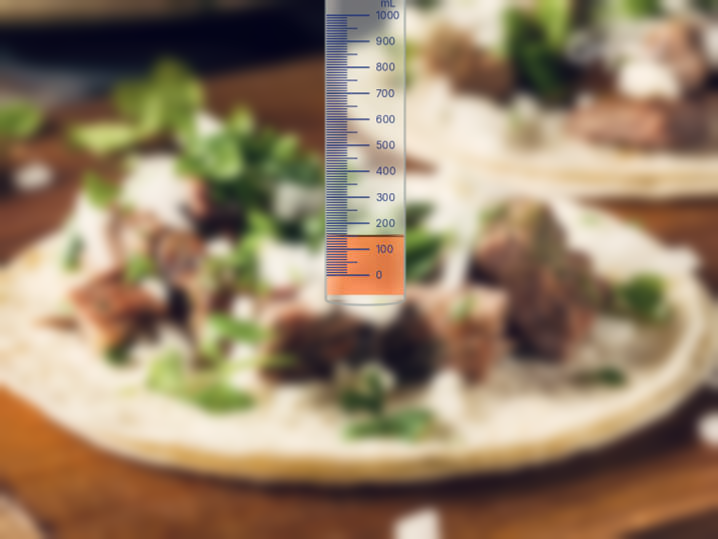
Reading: {"value": 150, "unit": "mL"}
